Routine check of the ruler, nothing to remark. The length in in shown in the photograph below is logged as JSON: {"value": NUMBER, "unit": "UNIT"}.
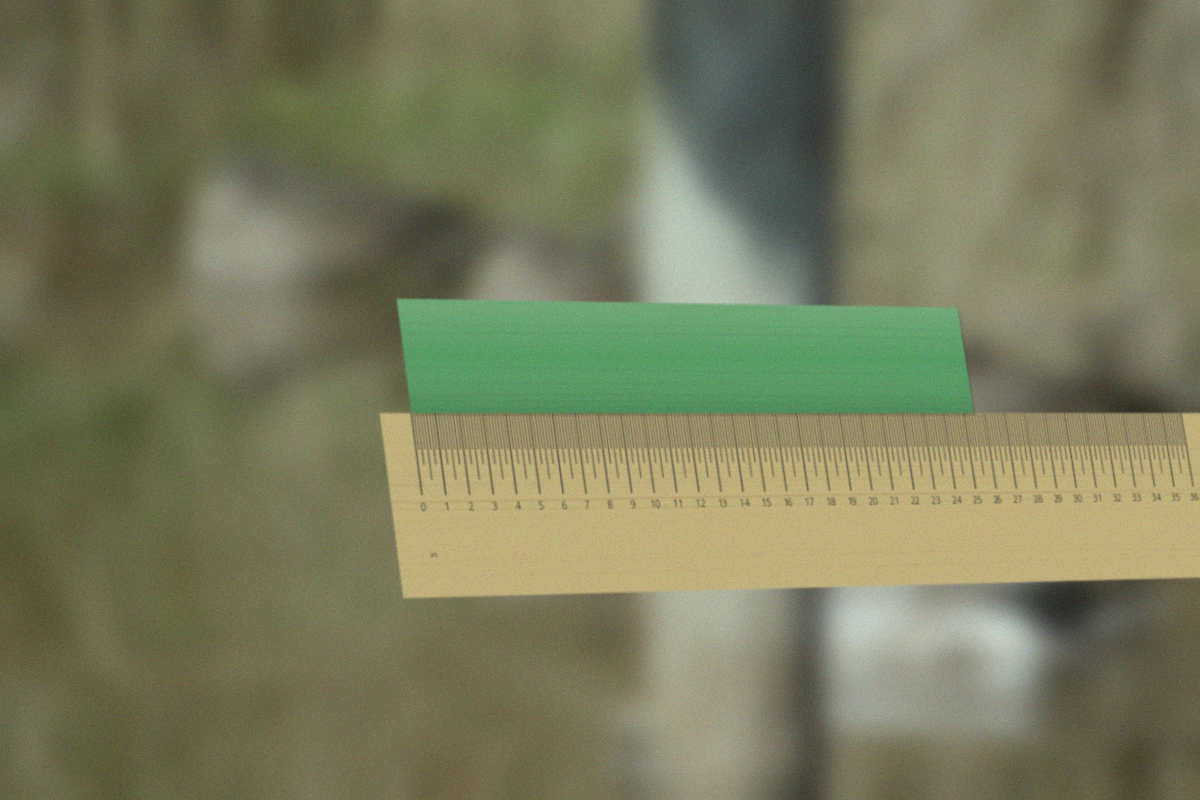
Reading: {"value": 25.5, "unit": "in"}
